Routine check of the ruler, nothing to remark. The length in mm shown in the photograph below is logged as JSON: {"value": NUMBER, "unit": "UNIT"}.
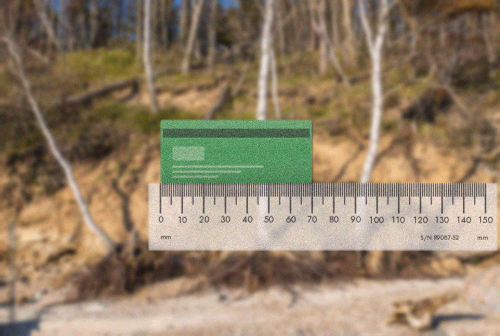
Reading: {"value": 70, "unit": "mm"}
